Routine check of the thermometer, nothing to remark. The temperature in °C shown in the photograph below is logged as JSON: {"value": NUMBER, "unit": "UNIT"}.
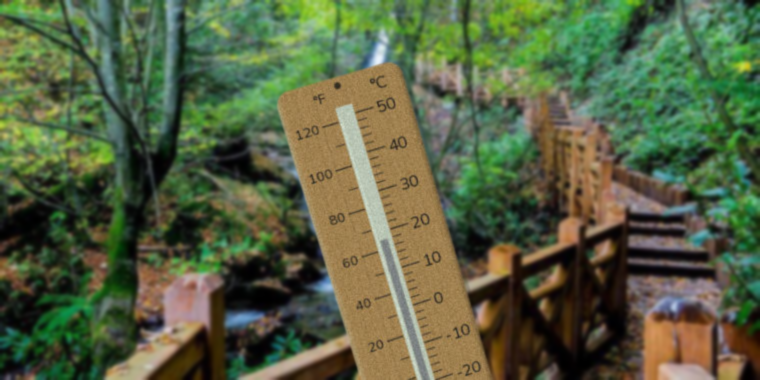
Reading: {"value": 18, "unit": "°C"}
